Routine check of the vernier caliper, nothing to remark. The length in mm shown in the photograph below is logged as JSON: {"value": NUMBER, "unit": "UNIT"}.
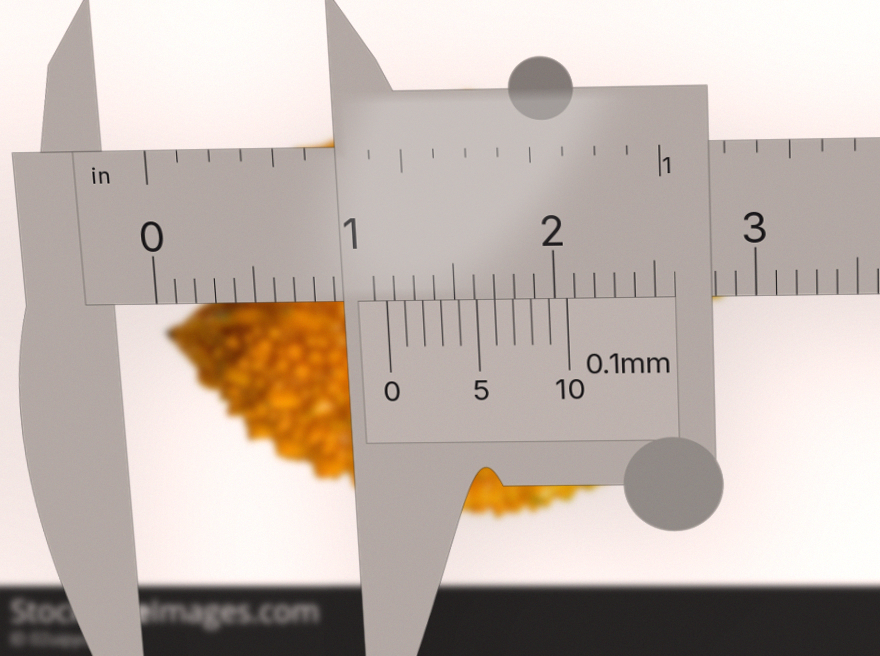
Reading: {"value": 11.6, "unit": "mm"}
